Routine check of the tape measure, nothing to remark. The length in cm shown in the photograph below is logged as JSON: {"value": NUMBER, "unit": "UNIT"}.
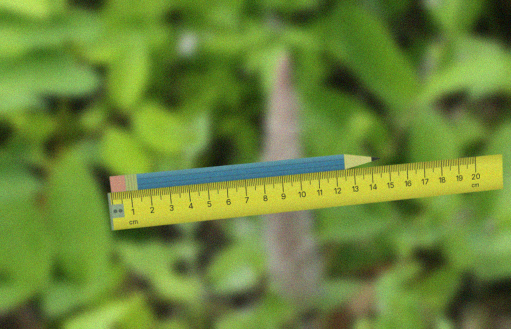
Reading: {"value": 14.5, "unit": "cm"}
